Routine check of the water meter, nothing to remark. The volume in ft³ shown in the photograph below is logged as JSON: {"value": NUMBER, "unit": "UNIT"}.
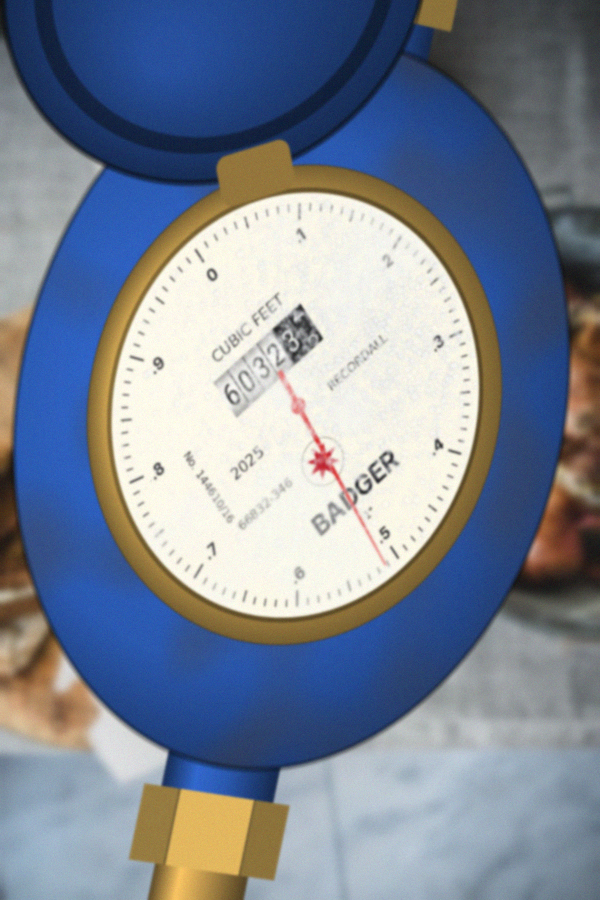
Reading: {"value": 603232.51, "unit": "ft³"}
